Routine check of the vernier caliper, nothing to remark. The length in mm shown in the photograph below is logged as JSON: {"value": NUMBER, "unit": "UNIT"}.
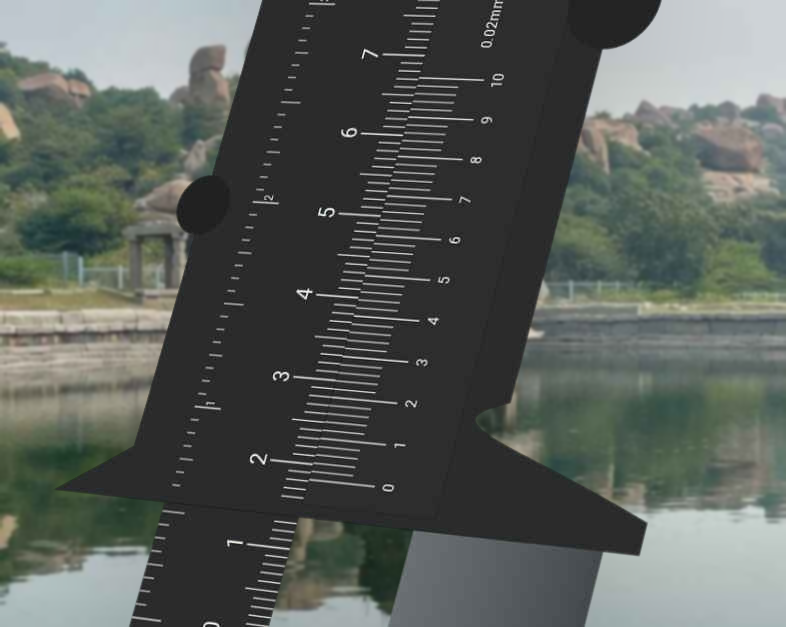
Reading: {"value": 18.2, "unit": "mm"}
